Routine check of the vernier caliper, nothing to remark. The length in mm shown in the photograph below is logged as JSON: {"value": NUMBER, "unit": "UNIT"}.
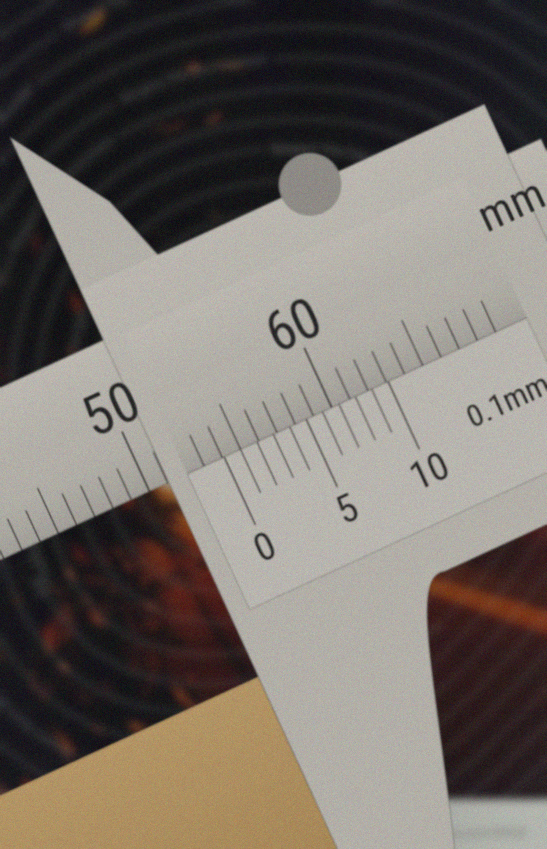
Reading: {"value": 54.1, "unit": "mm"}
